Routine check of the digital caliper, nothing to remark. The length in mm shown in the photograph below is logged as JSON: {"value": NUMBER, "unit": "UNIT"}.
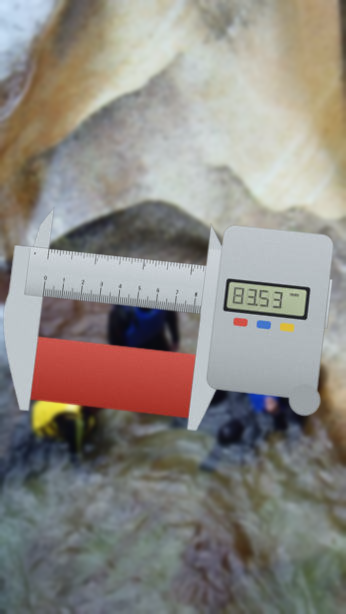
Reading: {"value": 83.53, "unit": "mm"}
